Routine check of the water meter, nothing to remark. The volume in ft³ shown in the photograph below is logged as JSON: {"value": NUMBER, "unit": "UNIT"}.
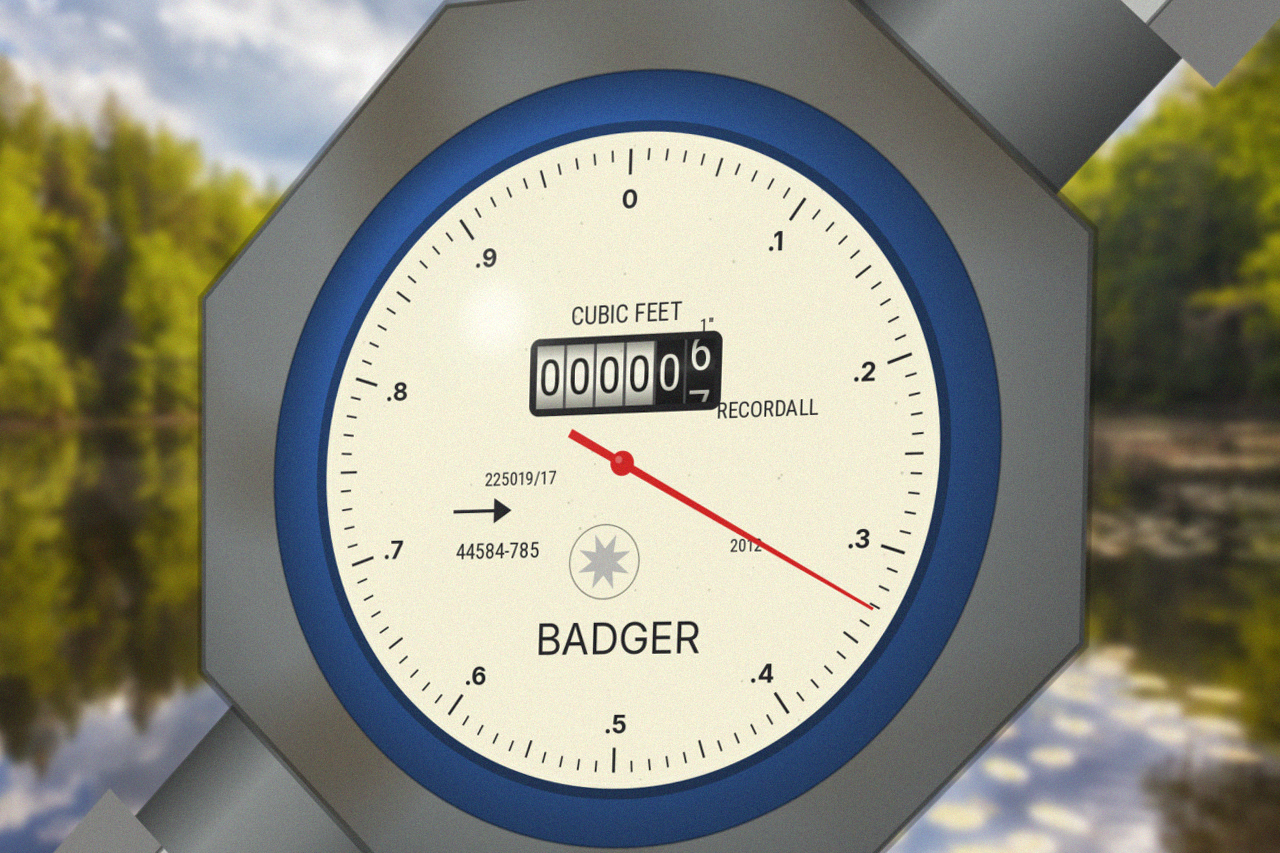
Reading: {"value": 6.33, "unit": "ft³"}
